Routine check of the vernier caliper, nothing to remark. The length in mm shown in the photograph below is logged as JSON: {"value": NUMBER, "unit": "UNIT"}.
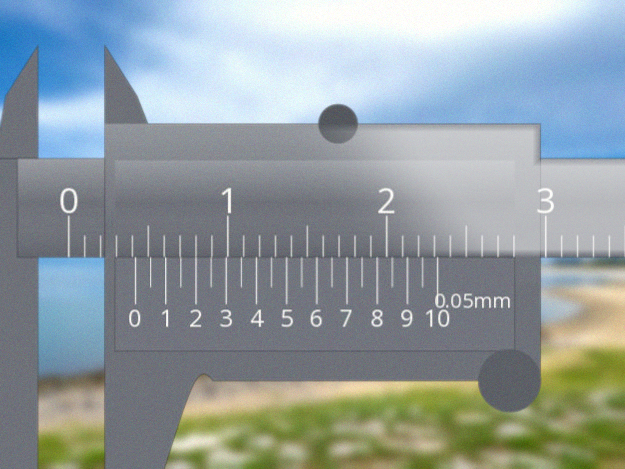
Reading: {"value": 4.2, "unit": "mm"}
